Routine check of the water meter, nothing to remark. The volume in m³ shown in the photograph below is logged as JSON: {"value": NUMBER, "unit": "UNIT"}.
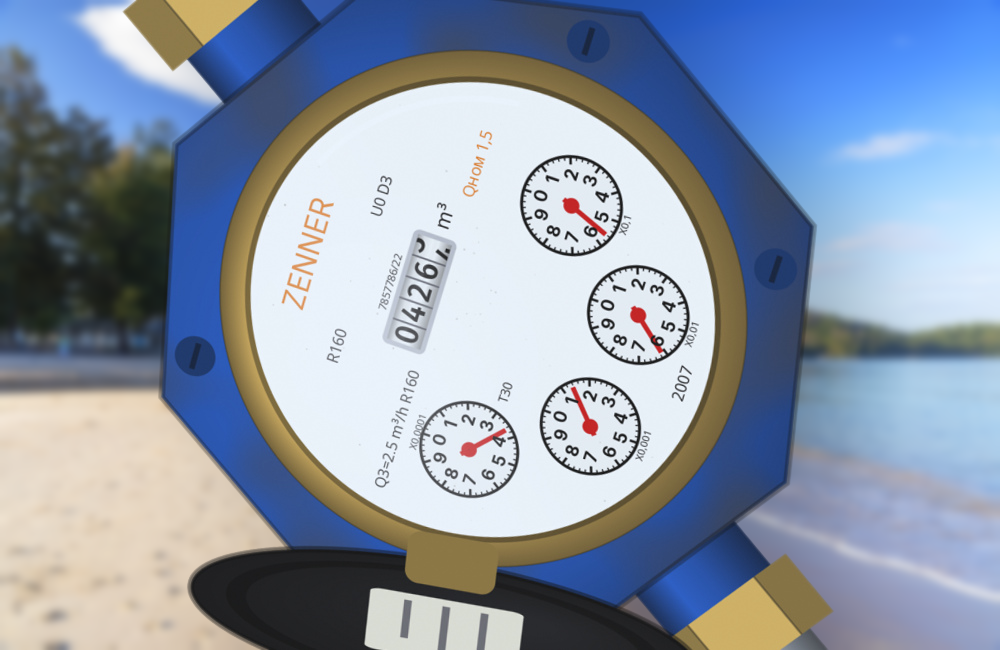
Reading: {"value": 4263.5613, "unit": "m³"}
